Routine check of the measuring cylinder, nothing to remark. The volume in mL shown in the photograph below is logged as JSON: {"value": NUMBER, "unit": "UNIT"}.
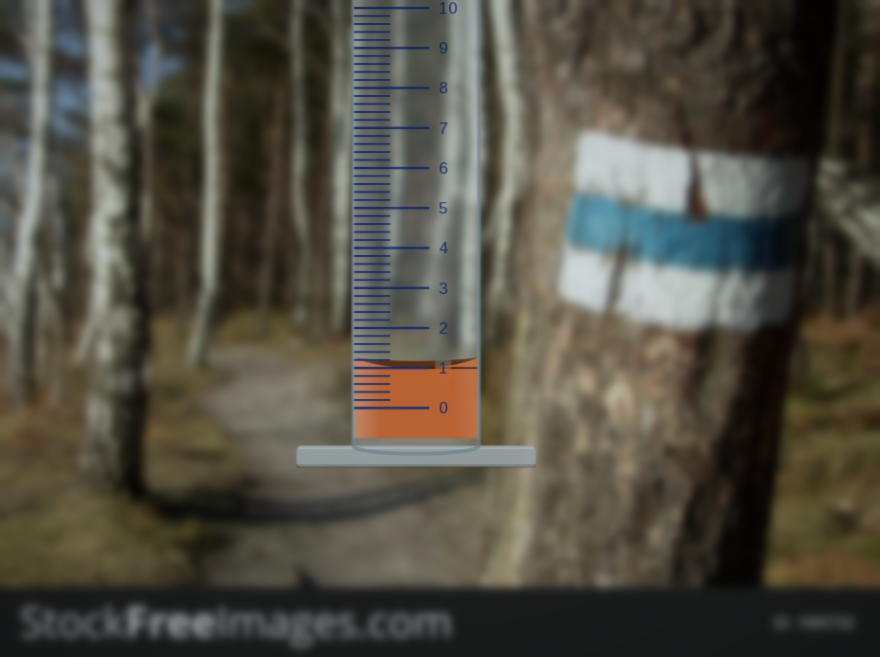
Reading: {"value": 1, "unit": "mL"}
